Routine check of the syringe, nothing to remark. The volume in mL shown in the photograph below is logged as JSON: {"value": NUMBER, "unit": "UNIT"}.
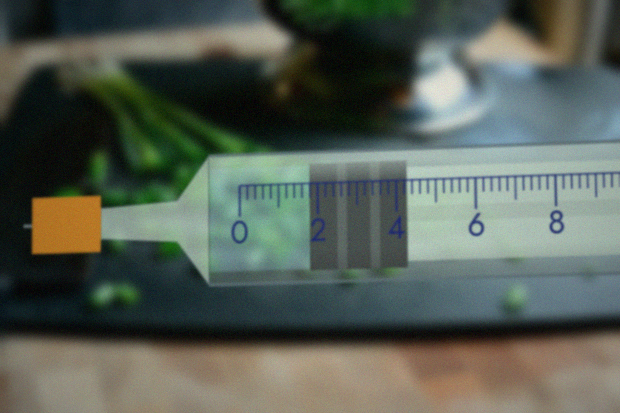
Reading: {"value": 1.8, "unit": "mL"}
